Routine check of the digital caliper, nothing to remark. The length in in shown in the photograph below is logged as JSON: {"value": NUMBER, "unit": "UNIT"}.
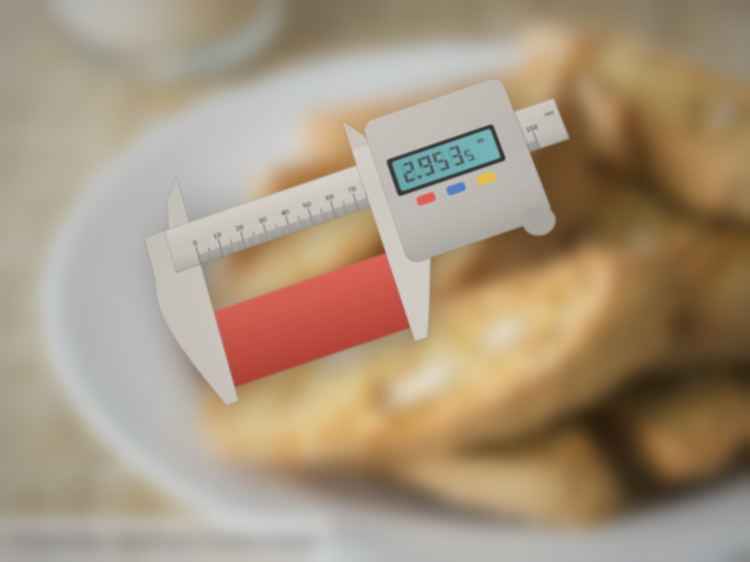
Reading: {"value": 2.9535, "unit": "in"}
